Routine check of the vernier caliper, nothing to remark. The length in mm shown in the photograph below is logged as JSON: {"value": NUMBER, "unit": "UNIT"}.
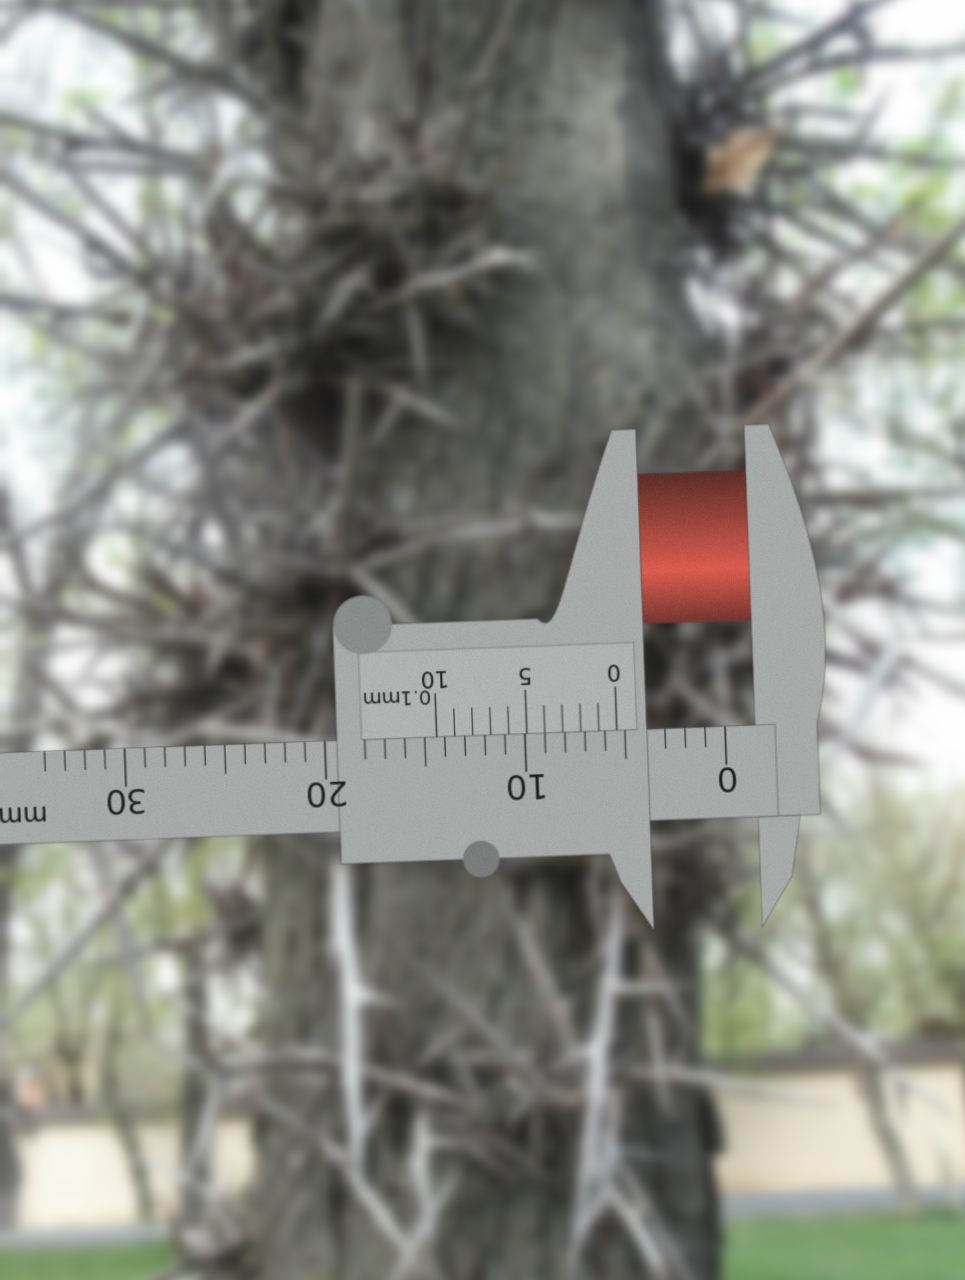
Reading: {"value": 5.4, "unit": "mm"}
